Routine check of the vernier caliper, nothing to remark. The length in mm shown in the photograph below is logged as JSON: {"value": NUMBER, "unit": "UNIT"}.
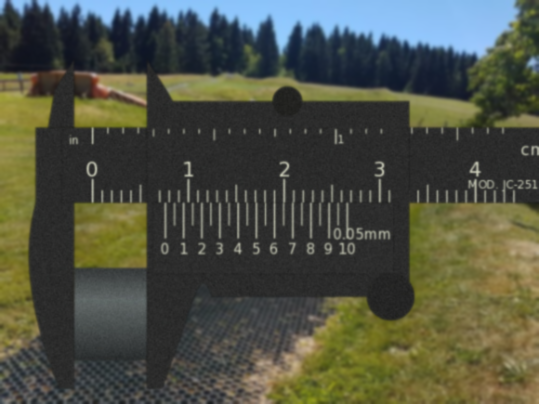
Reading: {"value": 7.6, "unit": "mm"}
